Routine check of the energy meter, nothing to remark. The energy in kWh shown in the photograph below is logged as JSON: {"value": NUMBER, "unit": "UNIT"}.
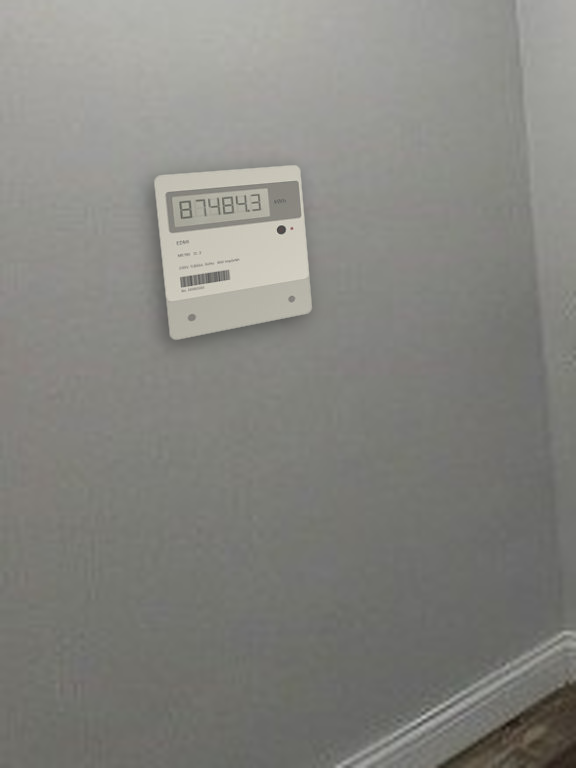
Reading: {"value": 87484.3, "unit": "kWh"}
